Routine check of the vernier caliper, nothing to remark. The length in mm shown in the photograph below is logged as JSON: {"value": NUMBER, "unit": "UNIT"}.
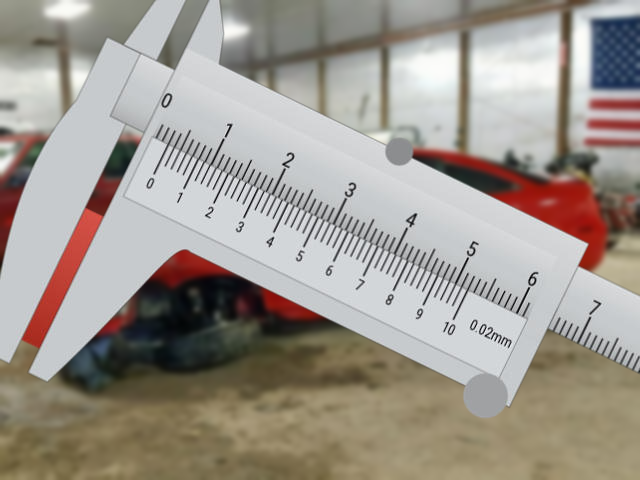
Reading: {"value": 3.0, "unit": "mm"}
